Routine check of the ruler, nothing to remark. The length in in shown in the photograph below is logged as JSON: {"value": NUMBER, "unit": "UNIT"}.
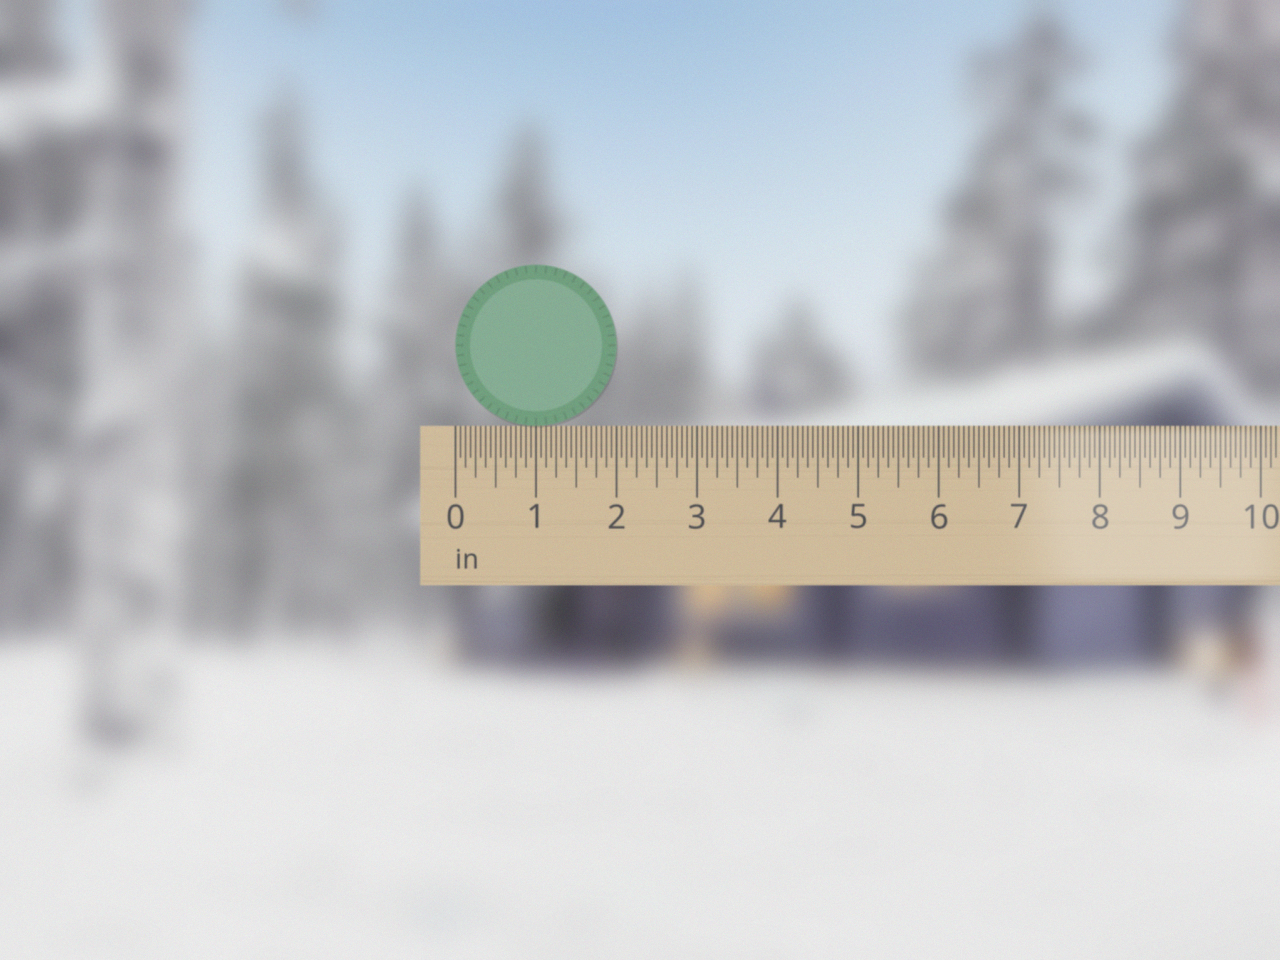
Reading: {"value": 2, "unit": "in"}
